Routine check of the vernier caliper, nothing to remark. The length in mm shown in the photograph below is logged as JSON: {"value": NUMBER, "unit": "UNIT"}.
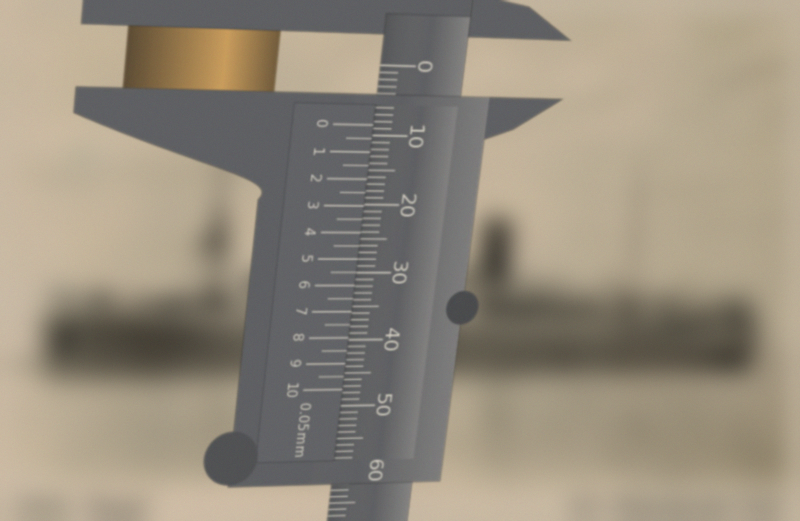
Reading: {"value": 8.5, "unit": "mm"}
